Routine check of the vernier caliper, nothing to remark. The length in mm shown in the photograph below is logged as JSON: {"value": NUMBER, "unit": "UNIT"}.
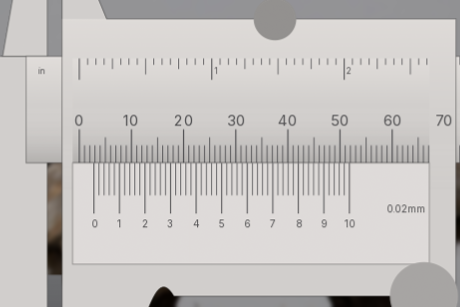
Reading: {"value": 2.8, "unit": "mm"}
